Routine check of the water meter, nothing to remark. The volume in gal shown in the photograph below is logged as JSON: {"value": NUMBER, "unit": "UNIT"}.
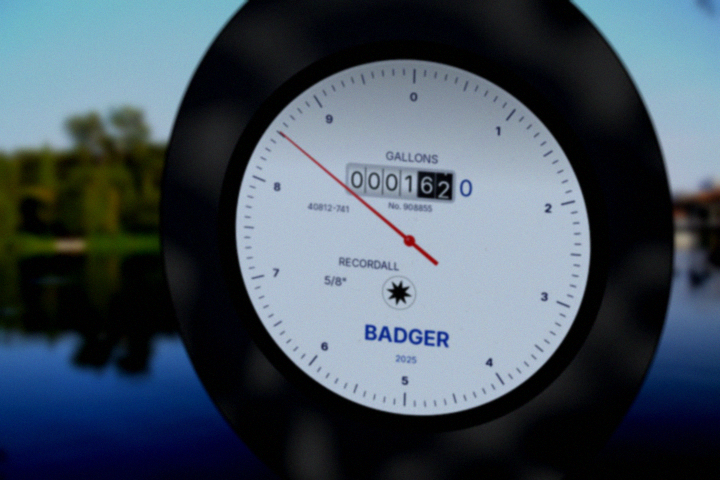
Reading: {"value": 1618.5, "unit": "gal"}
